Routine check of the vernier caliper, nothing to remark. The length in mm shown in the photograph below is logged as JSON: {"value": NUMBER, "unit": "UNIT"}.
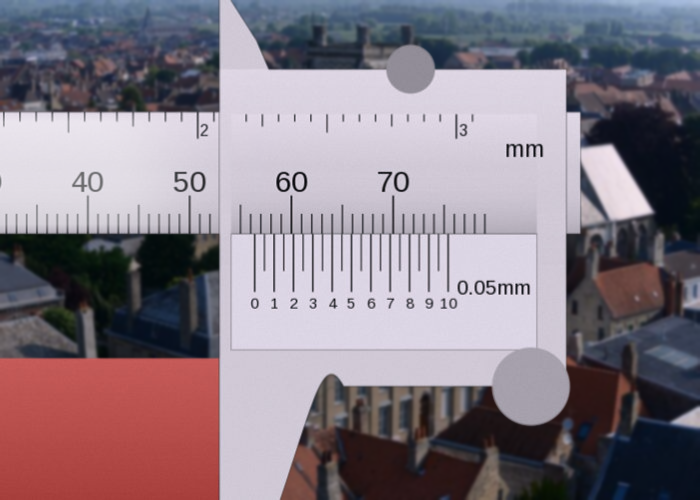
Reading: {"value": 56.4, "unit": "mm"}
